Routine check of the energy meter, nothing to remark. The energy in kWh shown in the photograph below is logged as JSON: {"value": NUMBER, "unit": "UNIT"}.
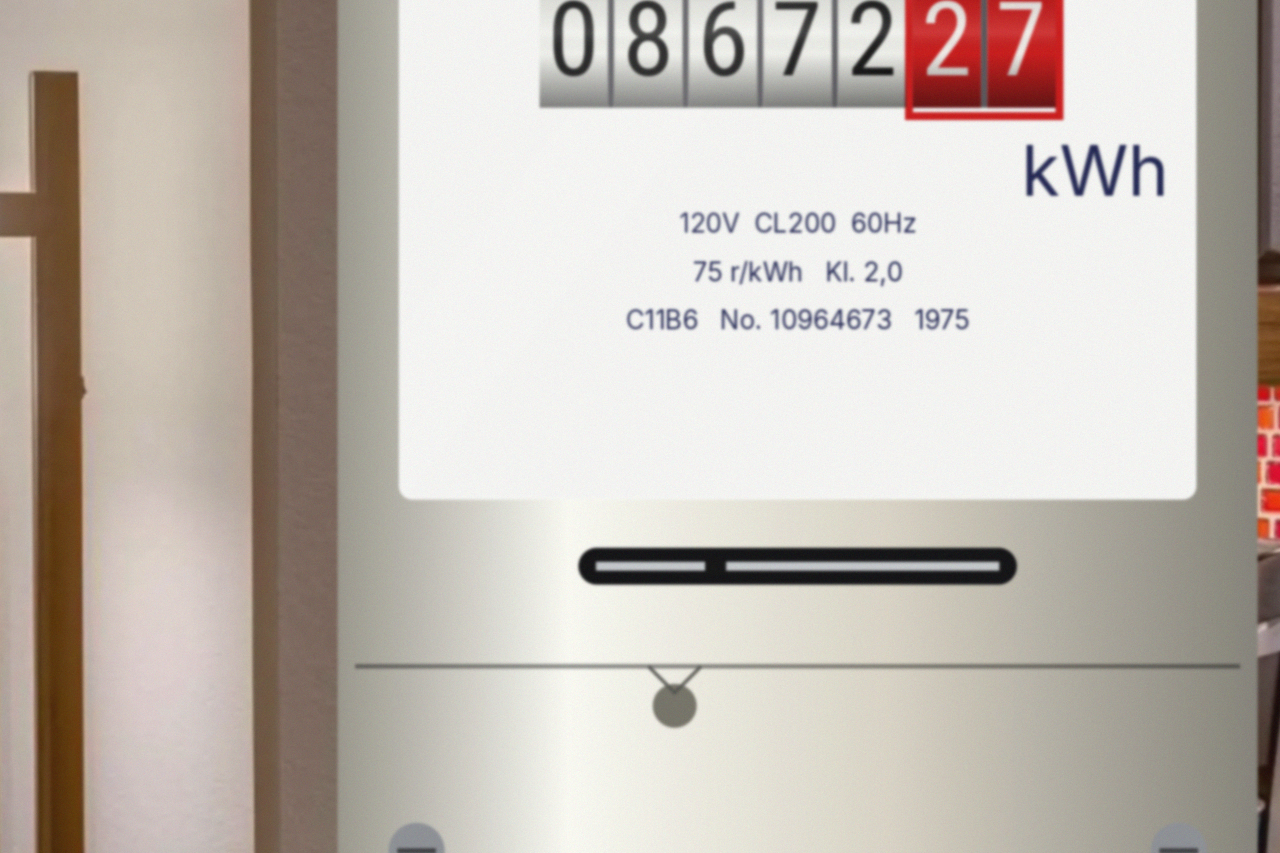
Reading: {"value": 8672.27, "unit": "kWh"}
